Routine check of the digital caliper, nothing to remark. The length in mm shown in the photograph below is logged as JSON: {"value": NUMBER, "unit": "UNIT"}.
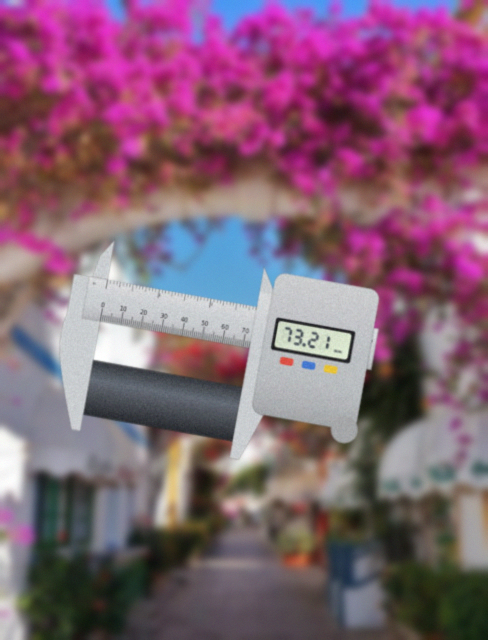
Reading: {"value": 73.21, "unit": "mm"}
